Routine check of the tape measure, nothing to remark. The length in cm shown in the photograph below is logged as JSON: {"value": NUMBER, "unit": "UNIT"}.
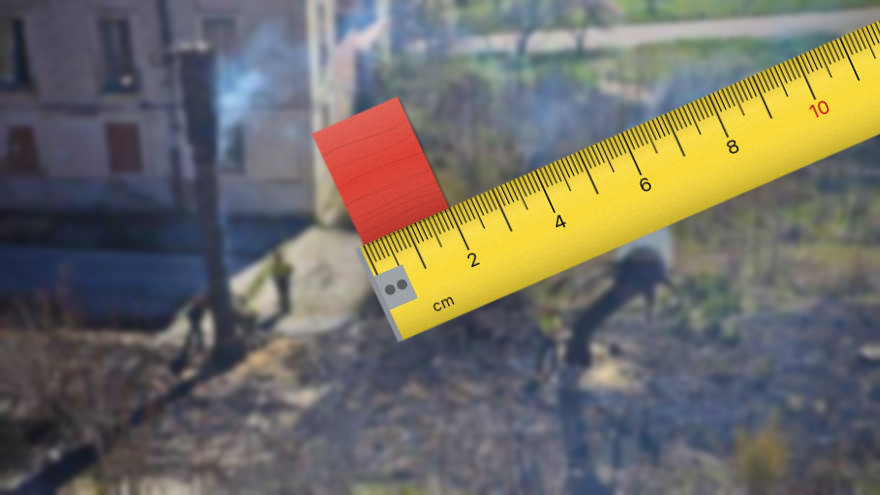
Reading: {"value": 2, "unit": "cm"}
